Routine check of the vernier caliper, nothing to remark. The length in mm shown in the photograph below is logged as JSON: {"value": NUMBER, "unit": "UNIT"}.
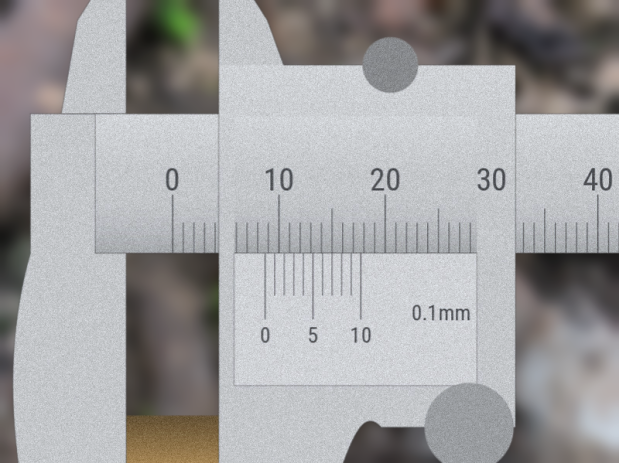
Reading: {"value": 8.7, "unit": "mm"}
